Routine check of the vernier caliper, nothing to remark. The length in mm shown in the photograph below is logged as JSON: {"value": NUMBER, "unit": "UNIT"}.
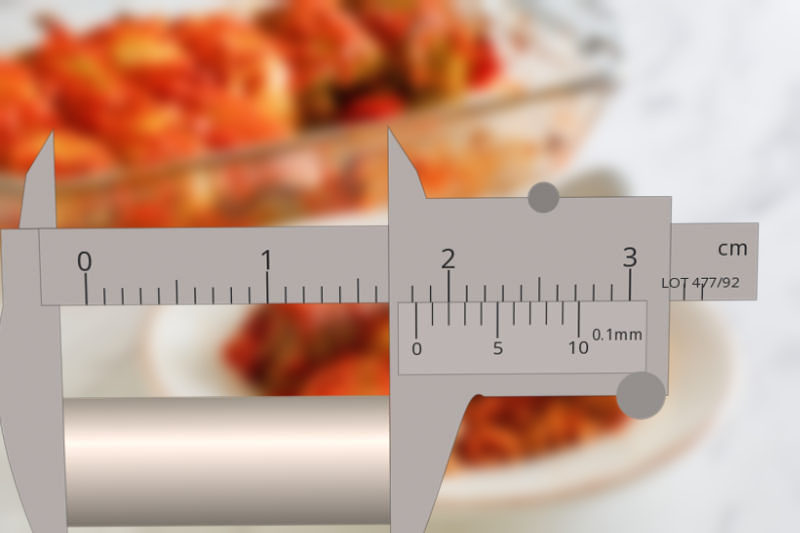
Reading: {"value": 18.2, "unit": "mm"}
